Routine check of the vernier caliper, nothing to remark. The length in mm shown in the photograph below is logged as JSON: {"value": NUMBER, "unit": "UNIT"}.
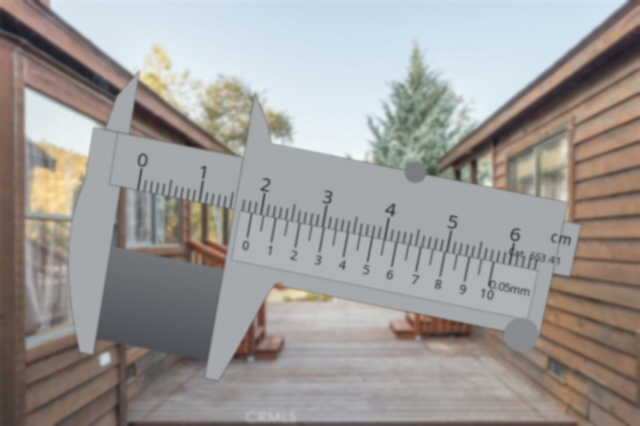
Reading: {"value": 18.5, "unit": "mm"}
